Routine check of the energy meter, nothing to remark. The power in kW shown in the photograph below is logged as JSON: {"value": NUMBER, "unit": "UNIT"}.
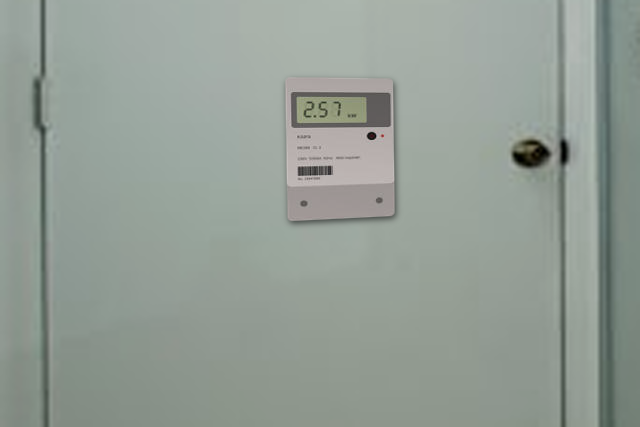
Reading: {"value": 2.57, "unit": "kW"}
